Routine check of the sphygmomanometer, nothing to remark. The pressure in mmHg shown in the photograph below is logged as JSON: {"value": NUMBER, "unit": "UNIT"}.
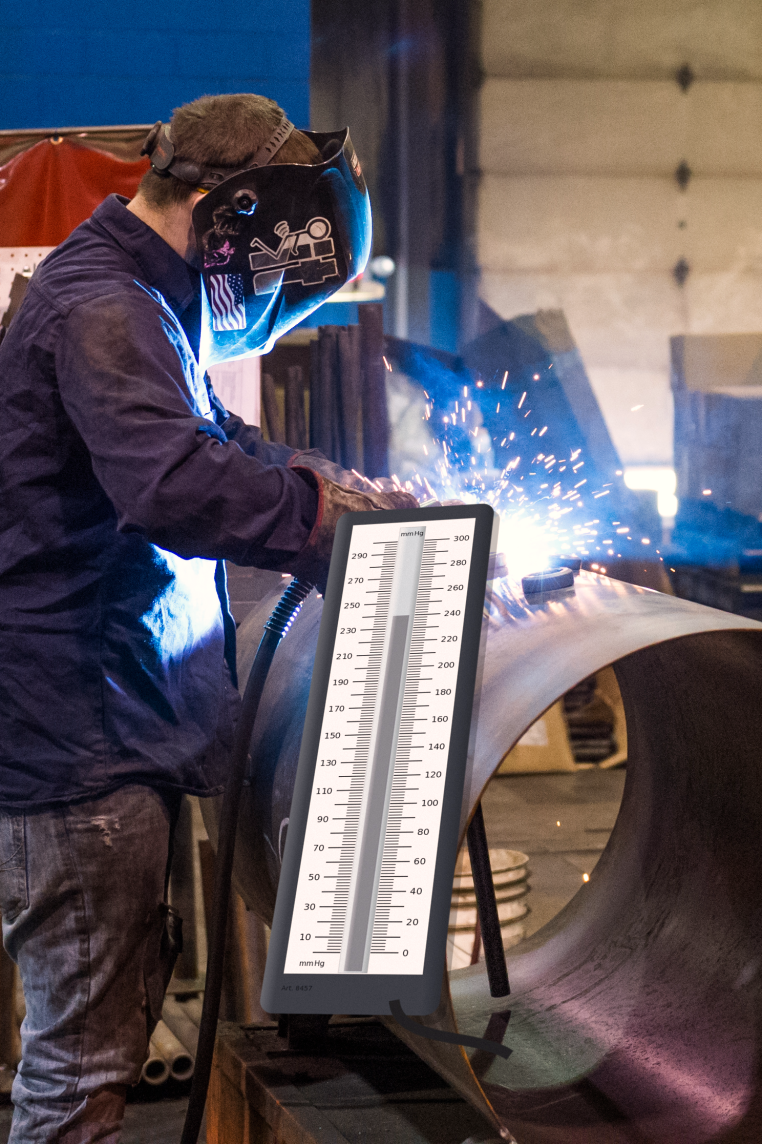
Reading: {"value": 240, "unit": "mmHg"}
